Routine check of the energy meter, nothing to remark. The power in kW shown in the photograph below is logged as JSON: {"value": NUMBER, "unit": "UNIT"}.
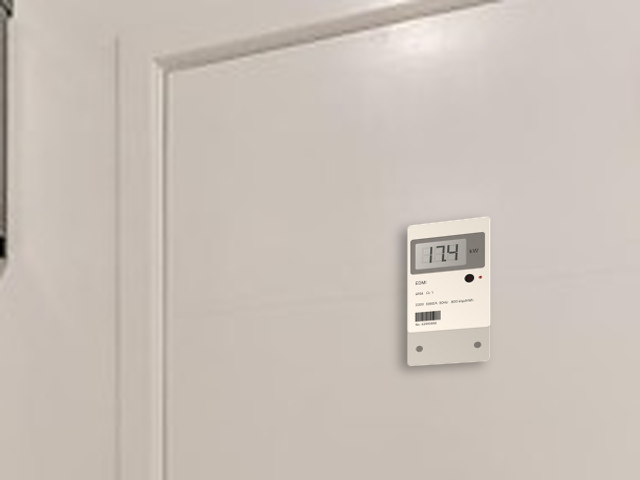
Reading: {"value": 17.4, "unit": "kW"}
